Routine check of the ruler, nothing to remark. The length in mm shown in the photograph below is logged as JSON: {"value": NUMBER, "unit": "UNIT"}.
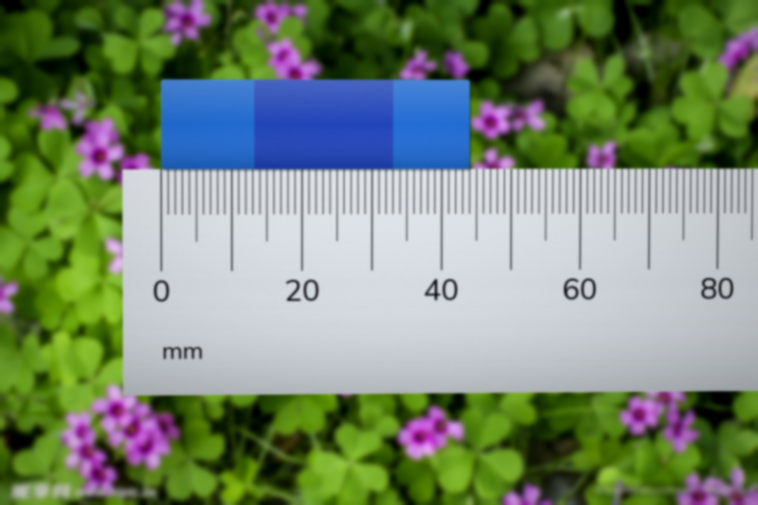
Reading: {"value": 44, "unit": "mm"}
